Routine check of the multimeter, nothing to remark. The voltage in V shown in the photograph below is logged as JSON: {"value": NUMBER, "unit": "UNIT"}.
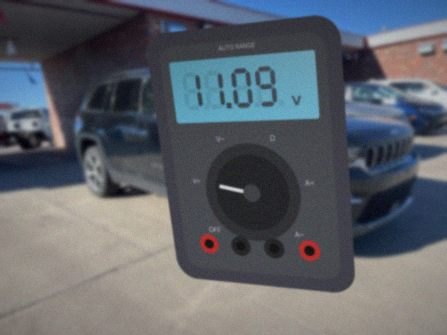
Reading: {"value": 11.09, "unit": "V"}
